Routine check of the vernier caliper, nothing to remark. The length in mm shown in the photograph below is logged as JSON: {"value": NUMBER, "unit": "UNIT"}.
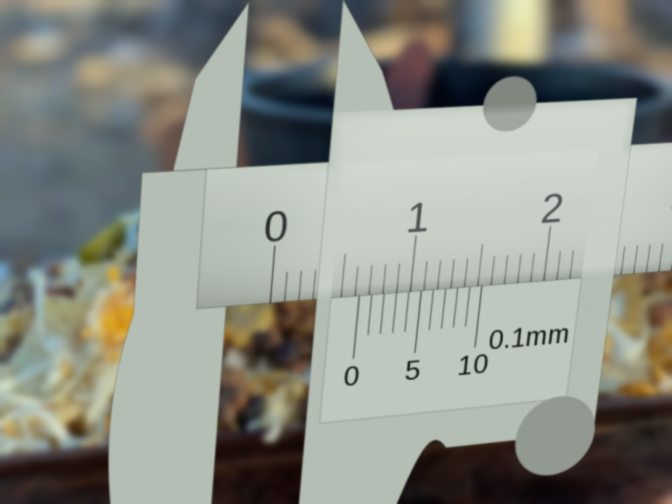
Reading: {"value": 6.3, "unit": "mm"}
